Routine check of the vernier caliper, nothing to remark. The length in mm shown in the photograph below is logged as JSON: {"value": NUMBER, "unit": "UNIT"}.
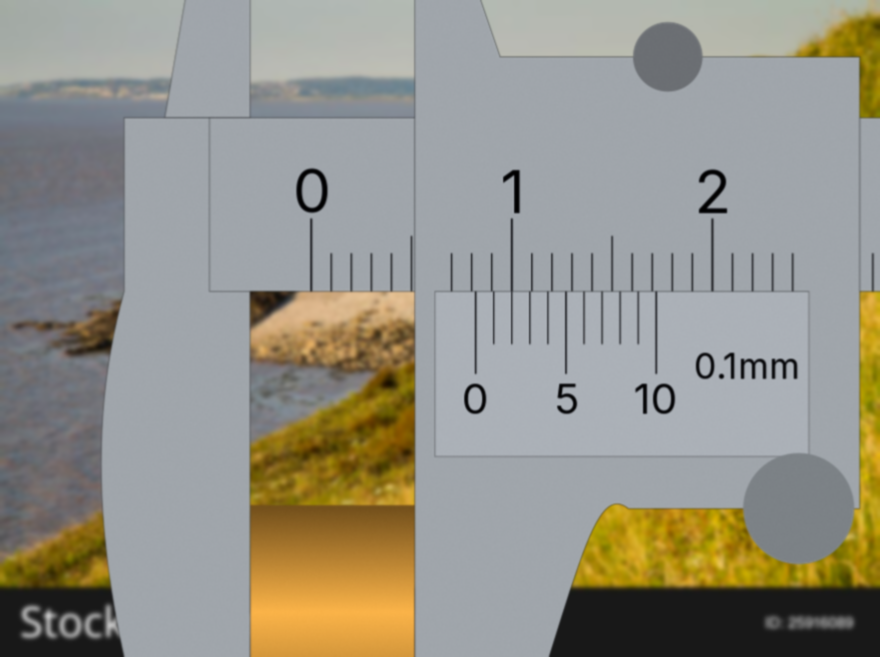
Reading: {"value": 8.2, "unit": "mm"}
